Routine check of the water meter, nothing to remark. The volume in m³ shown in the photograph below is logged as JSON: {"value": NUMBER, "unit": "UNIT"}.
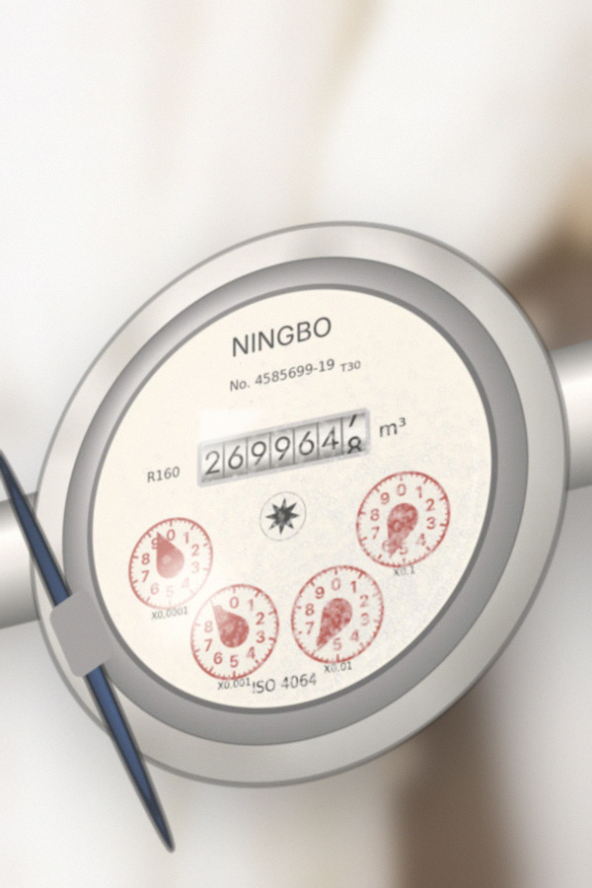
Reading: {"value": 2699647.5589, "unit": "m³"}
